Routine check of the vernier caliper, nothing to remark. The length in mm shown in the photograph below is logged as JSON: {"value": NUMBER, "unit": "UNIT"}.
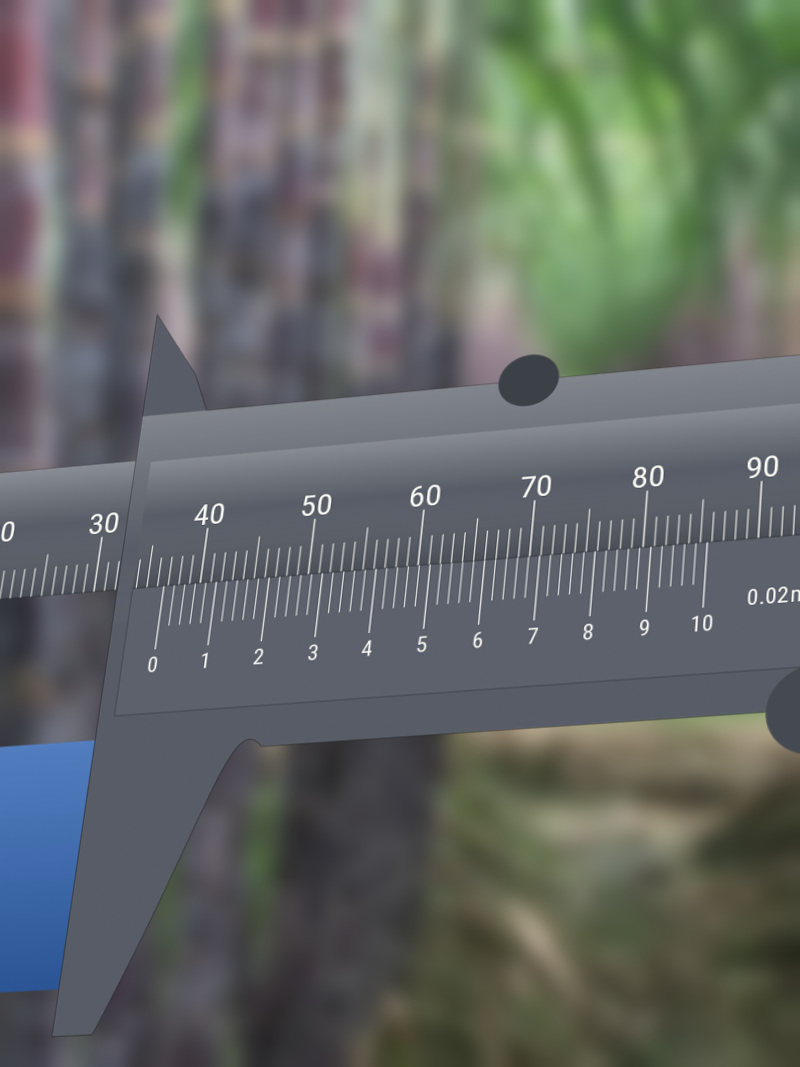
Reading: {"value": 36.6, "unit": "mm"}
